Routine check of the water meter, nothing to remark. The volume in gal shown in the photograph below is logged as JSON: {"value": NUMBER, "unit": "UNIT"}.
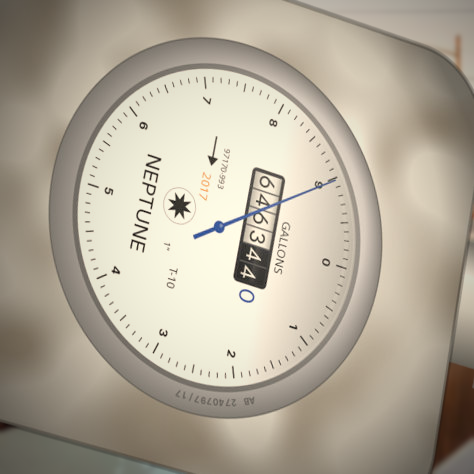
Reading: {"value": 6463439.0, "unit": "gal"}
